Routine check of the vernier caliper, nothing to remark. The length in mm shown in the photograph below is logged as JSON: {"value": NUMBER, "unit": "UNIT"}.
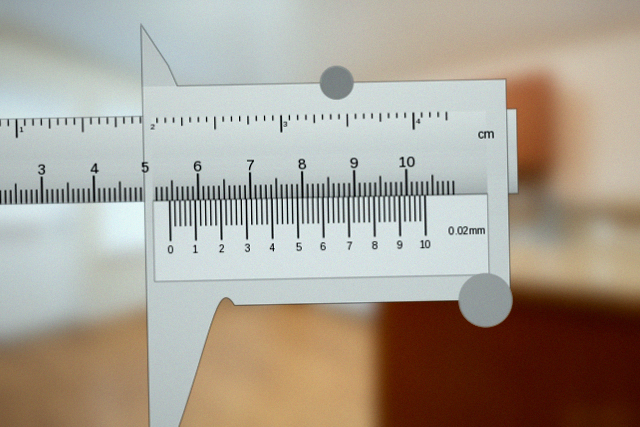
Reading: {"value": 54.5, "unit": "mm"}
